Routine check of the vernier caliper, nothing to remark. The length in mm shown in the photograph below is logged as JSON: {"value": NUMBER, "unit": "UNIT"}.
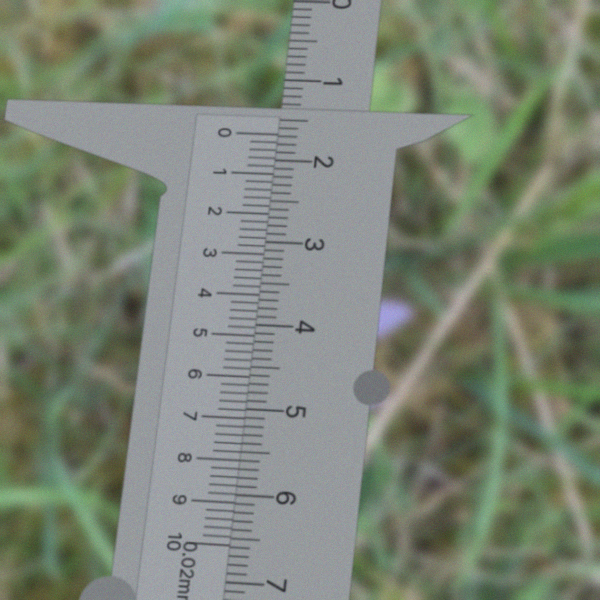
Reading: {"value": 16.8, "unit": "mm"}
